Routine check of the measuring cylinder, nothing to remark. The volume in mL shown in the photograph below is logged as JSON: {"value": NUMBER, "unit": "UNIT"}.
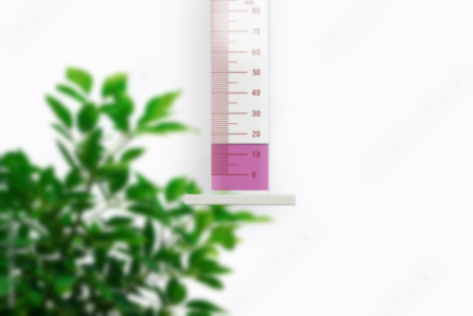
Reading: {"value": 15, "unit": "mL"}
